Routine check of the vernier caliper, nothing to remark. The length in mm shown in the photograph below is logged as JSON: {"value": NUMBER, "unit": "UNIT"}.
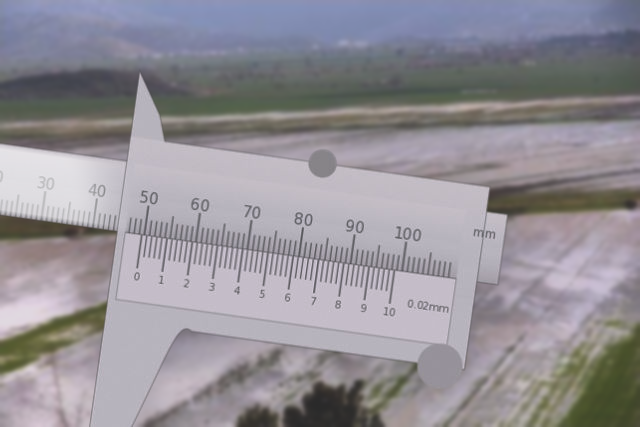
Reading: {"value": 49.5, "unit": "mm"}
